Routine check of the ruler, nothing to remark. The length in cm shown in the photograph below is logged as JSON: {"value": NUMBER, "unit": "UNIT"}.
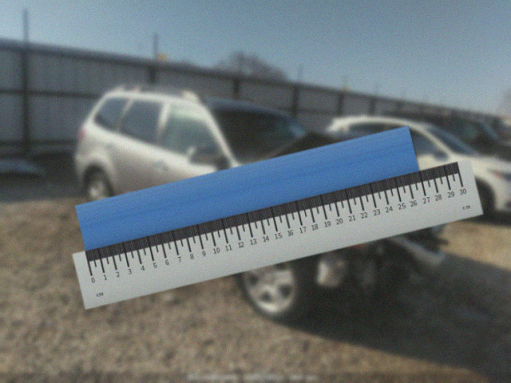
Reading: {"value": 27, "unit": "cm"}
